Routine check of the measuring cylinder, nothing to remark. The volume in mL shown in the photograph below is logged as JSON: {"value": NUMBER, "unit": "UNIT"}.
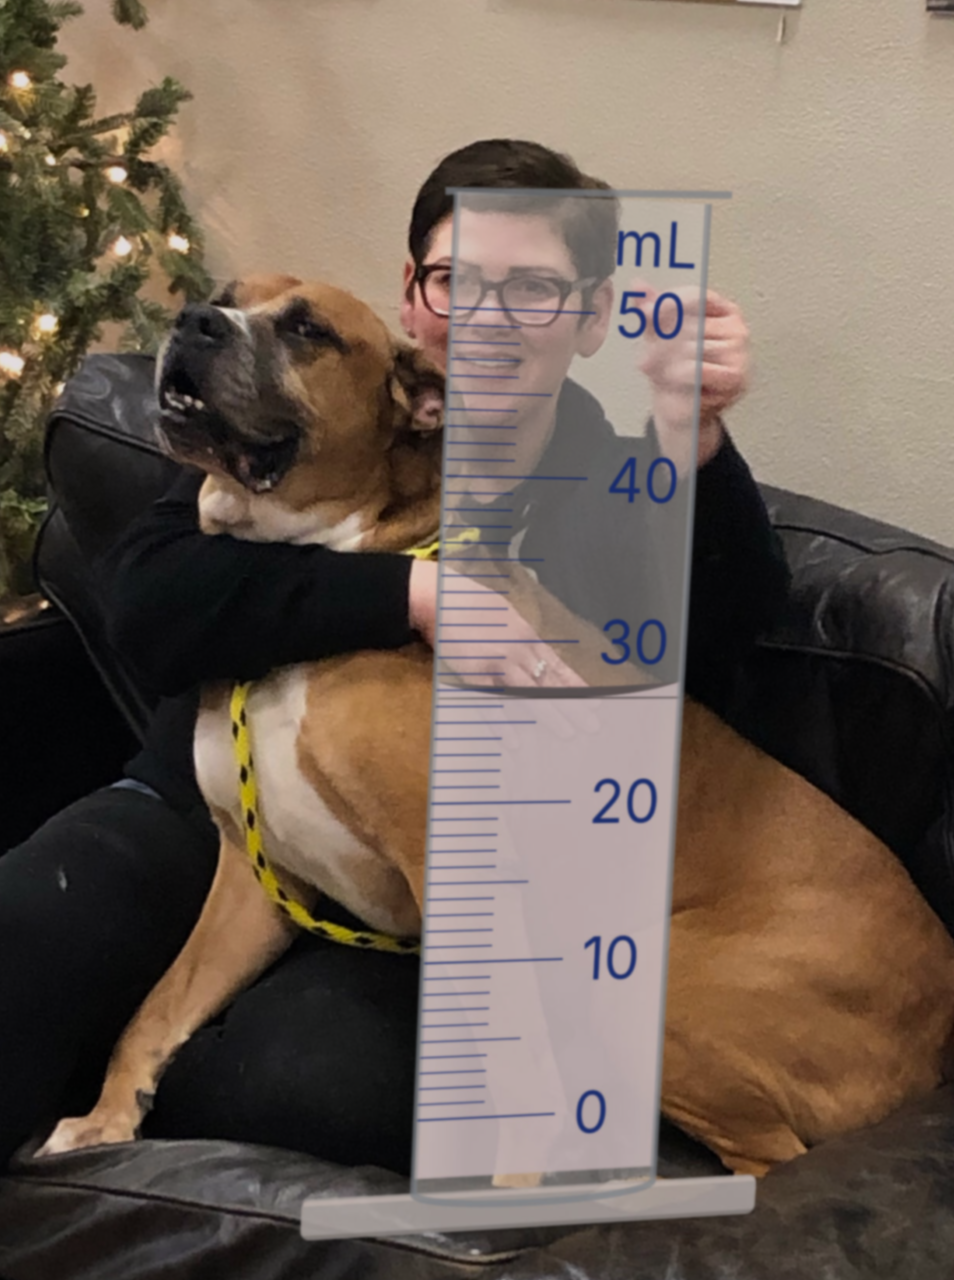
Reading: {"value": 26.5, "unit": "mL"}
